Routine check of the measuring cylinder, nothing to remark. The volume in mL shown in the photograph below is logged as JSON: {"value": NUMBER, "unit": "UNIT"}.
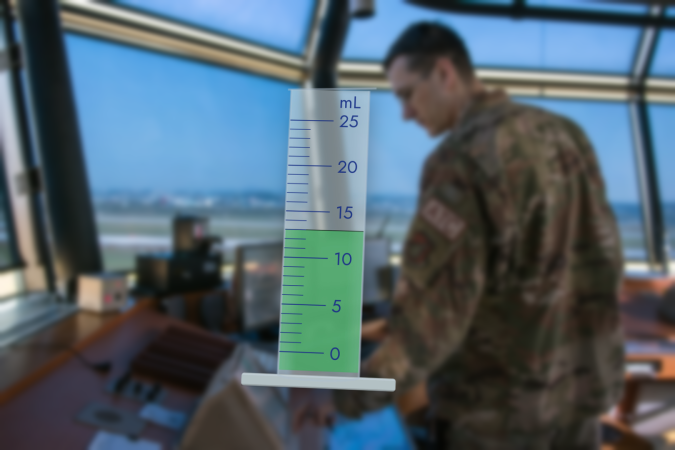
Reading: {"value": 13, "unit": "mL"}
